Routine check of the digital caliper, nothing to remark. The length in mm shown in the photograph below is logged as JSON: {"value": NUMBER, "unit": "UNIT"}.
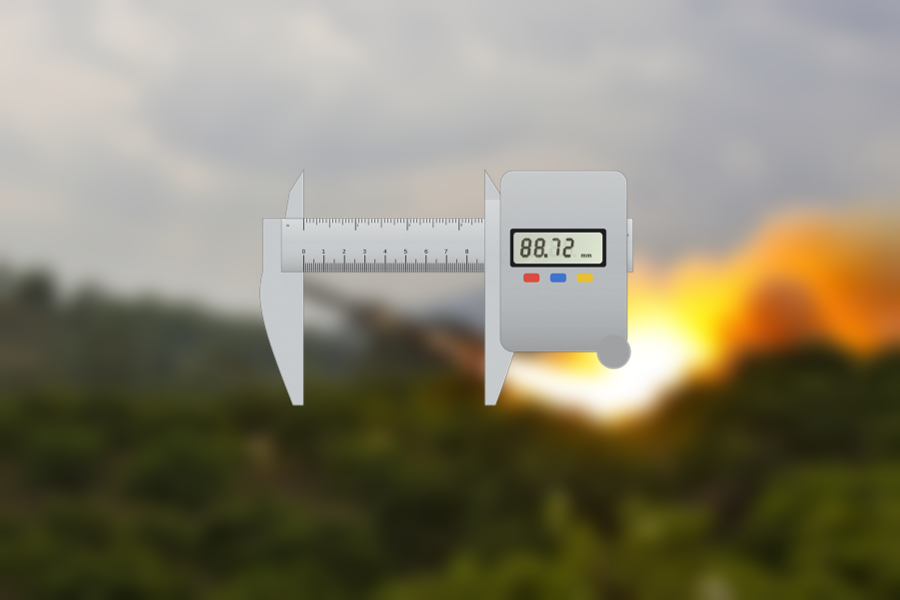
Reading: {"value": 88.72, "unit": "mm"}
